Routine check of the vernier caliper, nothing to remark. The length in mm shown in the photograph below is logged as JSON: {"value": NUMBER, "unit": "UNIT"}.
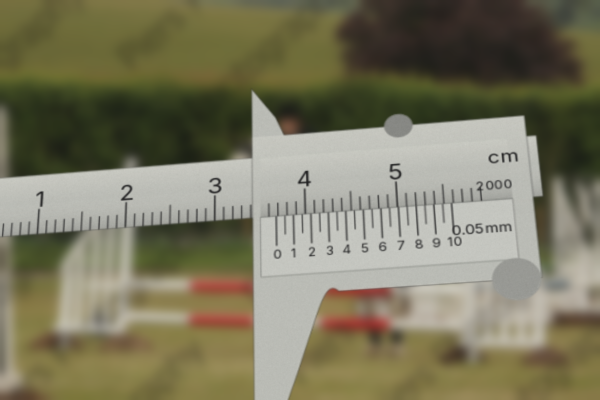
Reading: {"value": 36.8, "unit": "mm"}
